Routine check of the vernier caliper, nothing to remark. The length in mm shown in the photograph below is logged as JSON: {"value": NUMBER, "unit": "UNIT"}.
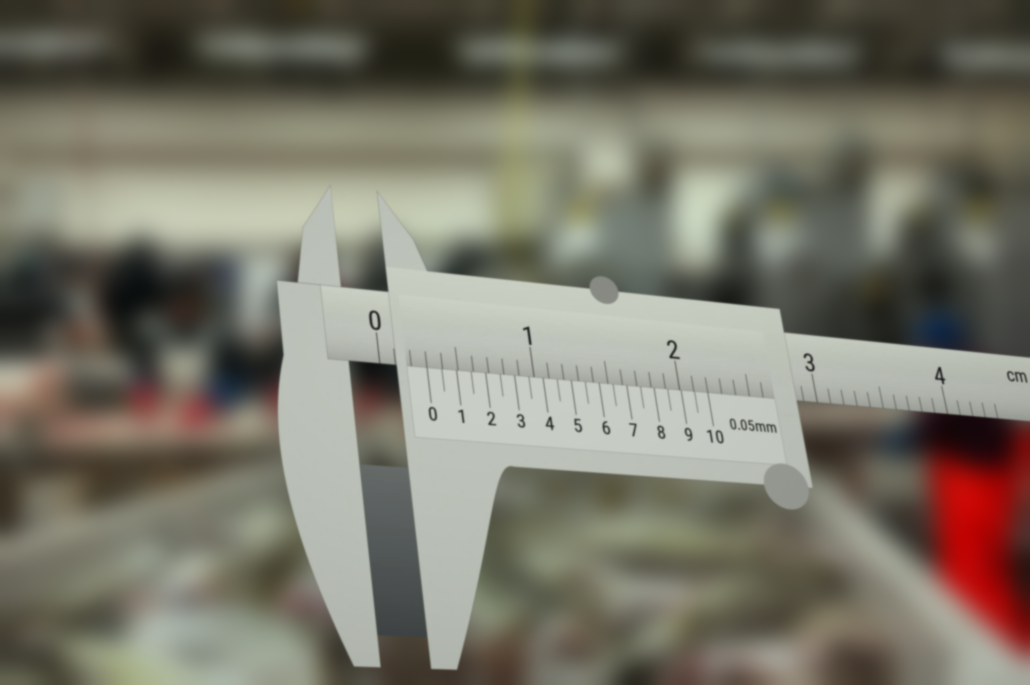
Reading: {"value": 3.0, "unit": "mm"}
